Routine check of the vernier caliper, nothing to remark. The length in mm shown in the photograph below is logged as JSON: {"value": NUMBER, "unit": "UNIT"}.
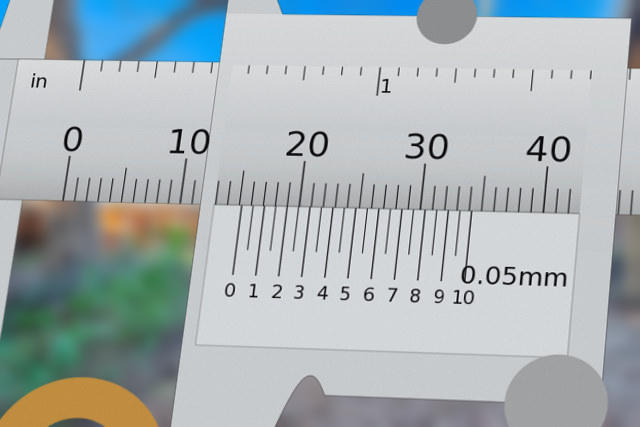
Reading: {"value": 15.2, "unit": "mm"}
